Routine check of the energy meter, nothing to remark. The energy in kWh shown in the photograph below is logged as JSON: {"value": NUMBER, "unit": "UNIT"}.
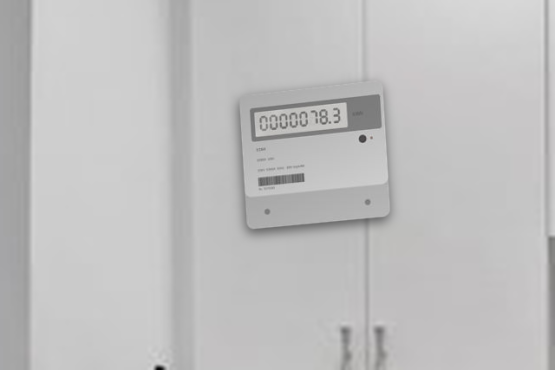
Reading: {"value": 78.3, "unit": "kWh"}
